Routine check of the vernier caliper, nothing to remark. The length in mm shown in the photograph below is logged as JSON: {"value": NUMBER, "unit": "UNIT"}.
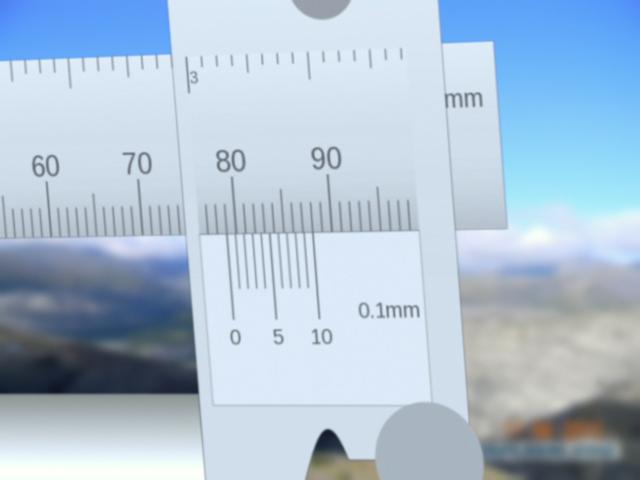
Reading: {"value": 79.0, "unit": "mm"}
